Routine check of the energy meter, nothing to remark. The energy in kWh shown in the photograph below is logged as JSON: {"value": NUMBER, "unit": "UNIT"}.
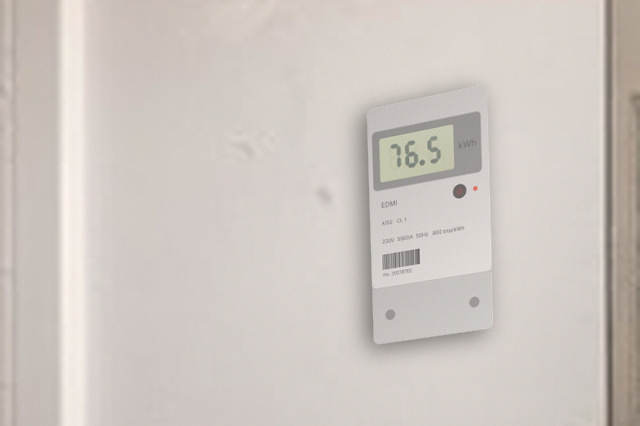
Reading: {"value": 76.5, "unit": "kWh"}
